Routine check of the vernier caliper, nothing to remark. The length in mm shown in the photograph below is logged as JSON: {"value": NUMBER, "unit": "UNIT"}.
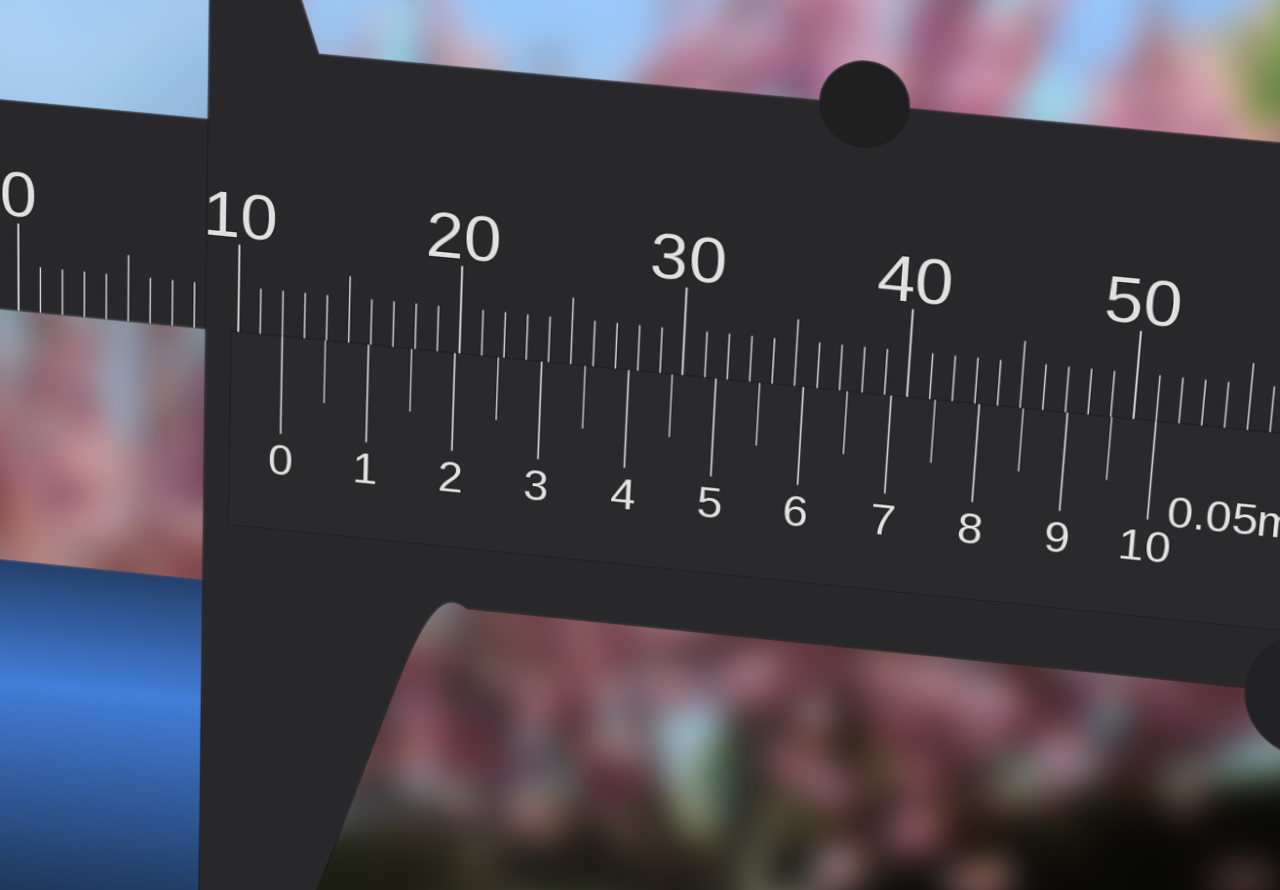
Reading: {"value": 12.0, "unit": "mm"}
